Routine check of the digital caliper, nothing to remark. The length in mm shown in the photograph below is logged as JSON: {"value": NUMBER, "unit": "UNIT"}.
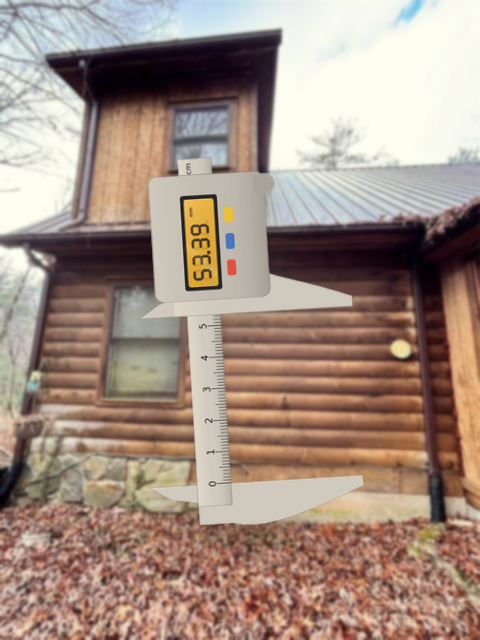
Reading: {"value": 53.39, "unit": "mm"}
